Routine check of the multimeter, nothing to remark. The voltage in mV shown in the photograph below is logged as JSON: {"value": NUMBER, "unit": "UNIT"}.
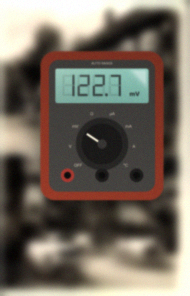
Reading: {"value": 122.7, "unit": "mV"}
